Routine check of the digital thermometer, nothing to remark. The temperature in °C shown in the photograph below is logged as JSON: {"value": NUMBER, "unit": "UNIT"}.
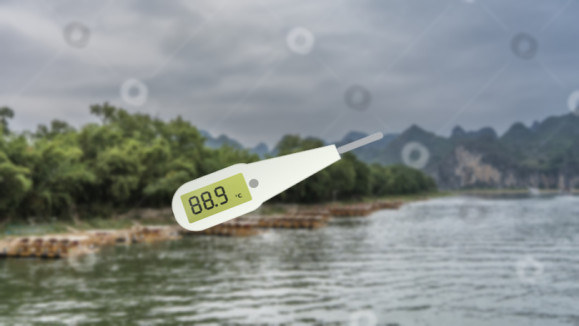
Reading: {"value": 88.9, "unit": "°C"}
